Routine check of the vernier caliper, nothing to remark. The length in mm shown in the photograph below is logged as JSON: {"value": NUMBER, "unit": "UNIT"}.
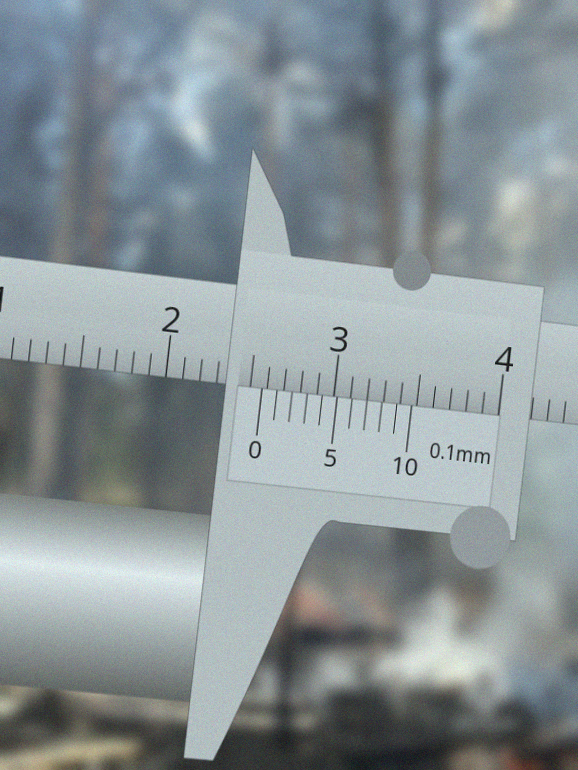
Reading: {"value": 25.7, "unit": "mm"}
